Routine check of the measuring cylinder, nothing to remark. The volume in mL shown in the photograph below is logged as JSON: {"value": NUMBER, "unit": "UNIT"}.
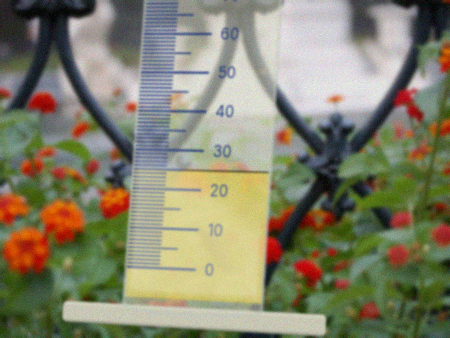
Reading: {"value": 25, "unit": "mL"}
